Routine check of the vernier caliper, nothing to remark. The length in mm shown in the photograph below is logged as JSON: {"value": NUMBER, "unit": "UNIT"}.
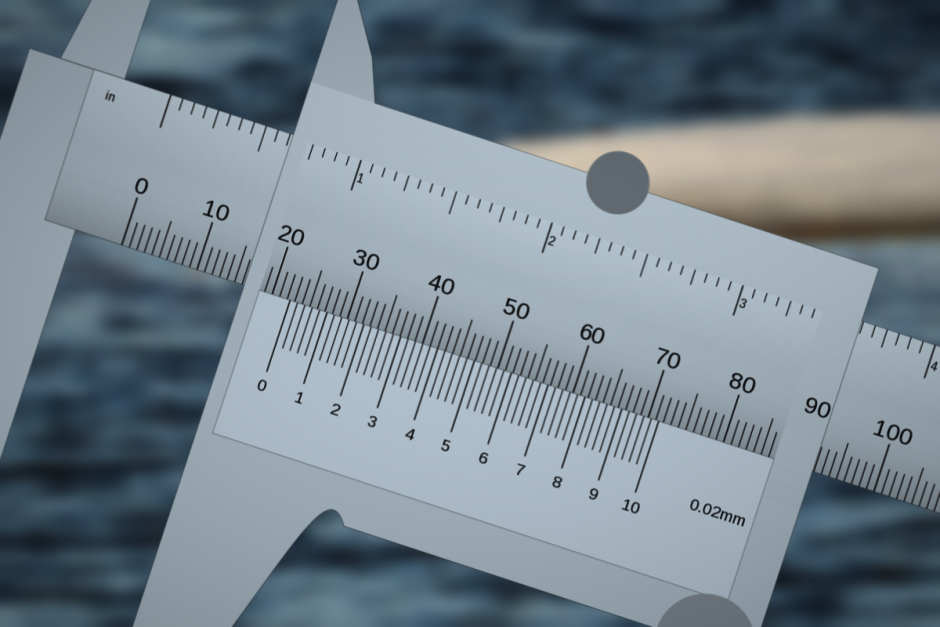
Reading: {"value": 22.4, "unit": "mm"}
